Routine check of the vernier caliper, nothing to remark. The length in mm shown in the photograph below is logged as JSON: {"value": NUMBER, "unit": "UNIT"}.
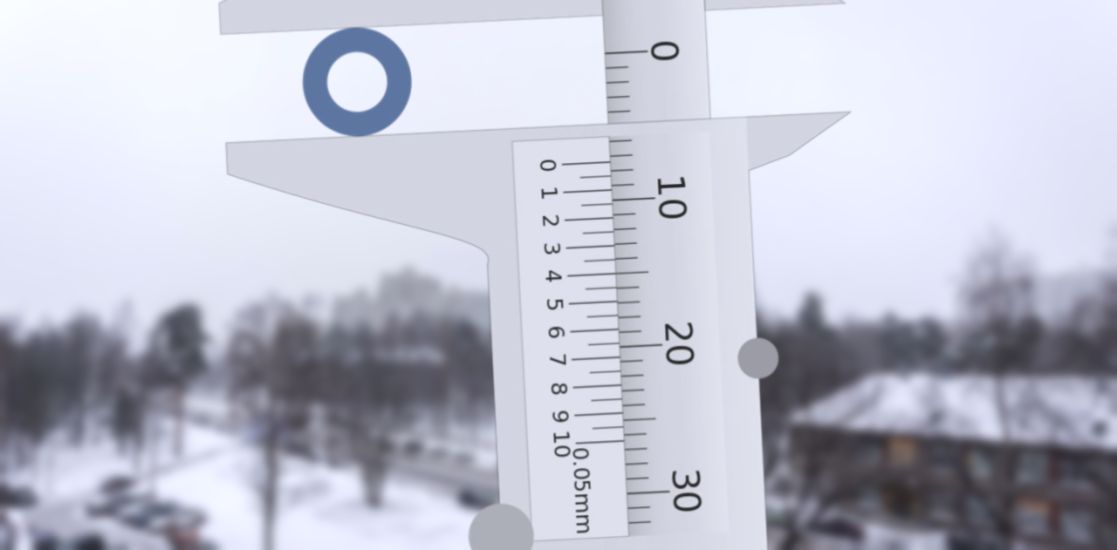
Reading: {"value": 7.4, "unit": "mm"}
